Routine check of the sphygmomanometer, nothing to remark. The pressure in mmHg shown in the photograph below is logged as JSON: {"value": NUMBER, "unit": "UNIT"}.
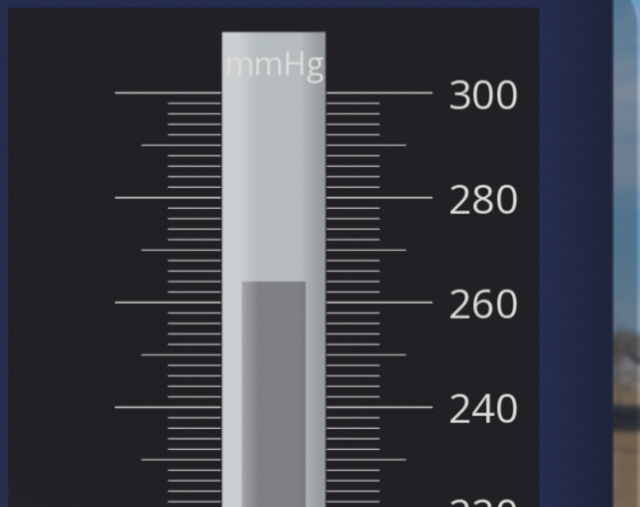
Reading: {"value": 264, "unit": "mmHg"}
